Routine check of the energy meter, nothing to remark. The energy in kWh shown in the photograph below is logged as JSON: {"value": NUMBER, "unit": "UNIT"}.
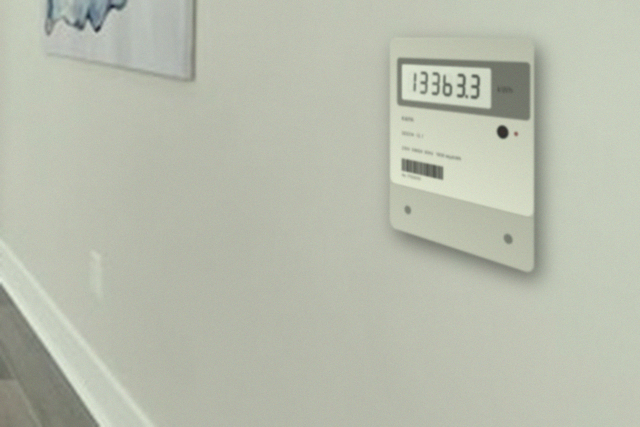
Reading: {"value": 13363.3, "unit": "kWh"}
